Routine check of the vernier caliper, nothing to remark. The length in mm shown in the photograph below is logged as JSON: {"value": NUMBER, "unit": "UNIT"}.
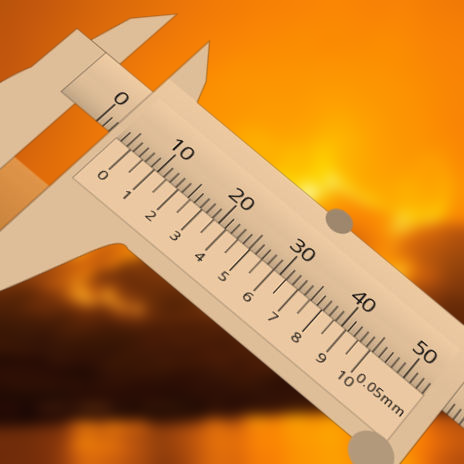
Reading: {"value": 5.6, "unit": "mm"}
